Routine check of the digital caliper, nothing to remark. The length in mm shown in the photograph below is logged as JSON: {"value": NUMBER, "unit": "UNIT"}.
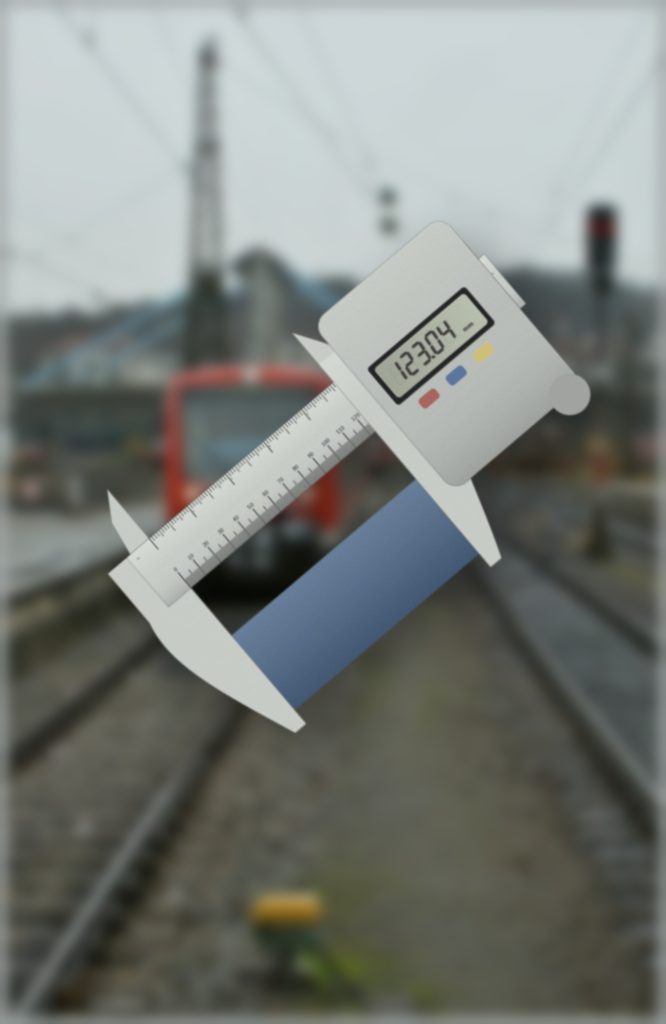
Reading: {"value": 123.04, "unit": "mm"}
